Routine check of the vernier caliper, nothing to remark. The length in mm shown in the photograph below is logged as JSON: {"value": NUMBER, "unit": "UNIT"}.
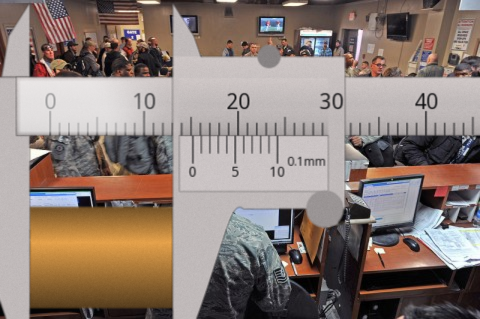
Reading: {"value": 15.2, "unit": "mm"}
